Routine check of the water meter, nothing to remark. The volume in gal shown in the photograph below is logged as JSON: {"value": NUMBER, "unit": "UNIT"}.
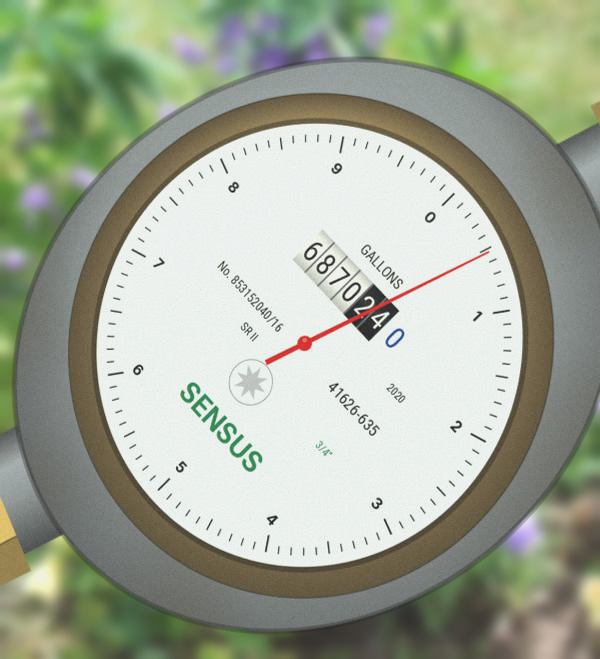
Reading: {"value": 6870240.5, "unit": "gal"}
